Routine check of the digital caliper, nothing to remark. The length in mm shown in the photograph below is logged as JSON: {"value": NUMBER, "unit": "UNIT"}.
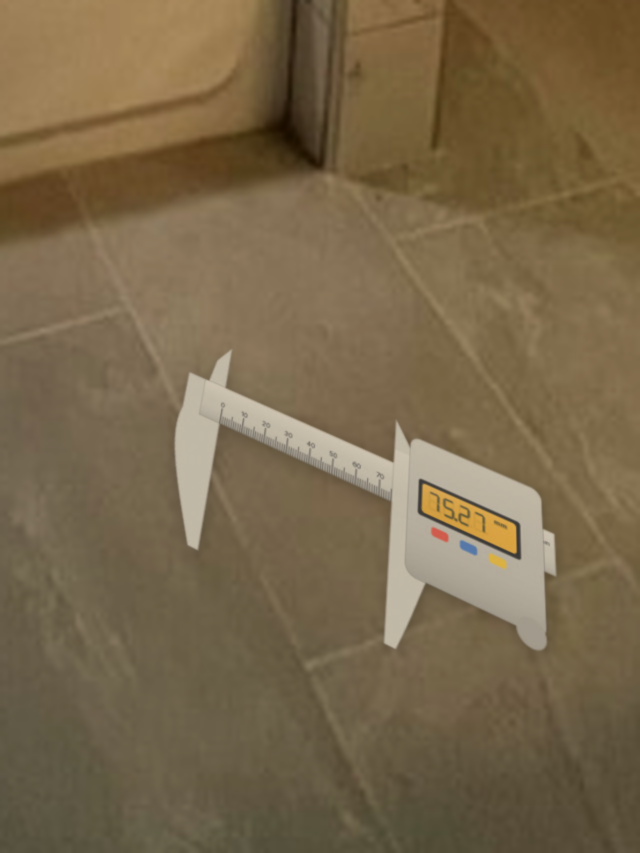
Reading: {"value": 75.27, "unit": "mm"}
